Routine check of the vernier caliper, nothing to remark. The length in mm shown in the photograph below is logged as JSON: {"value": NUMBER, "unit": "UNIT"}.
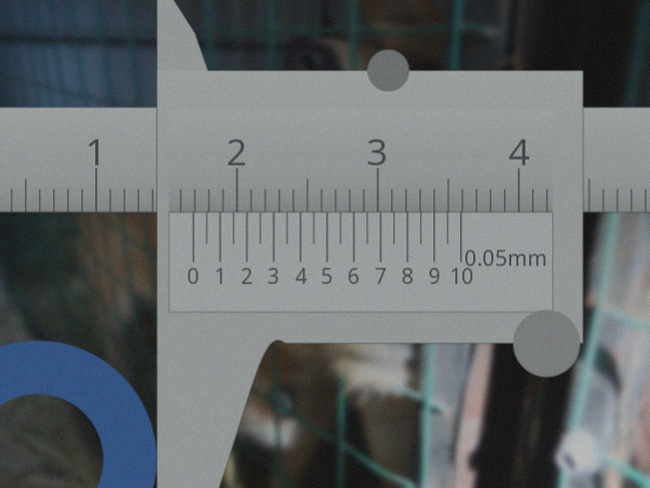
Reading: {"value": 16.9, "unit": "mm"}
